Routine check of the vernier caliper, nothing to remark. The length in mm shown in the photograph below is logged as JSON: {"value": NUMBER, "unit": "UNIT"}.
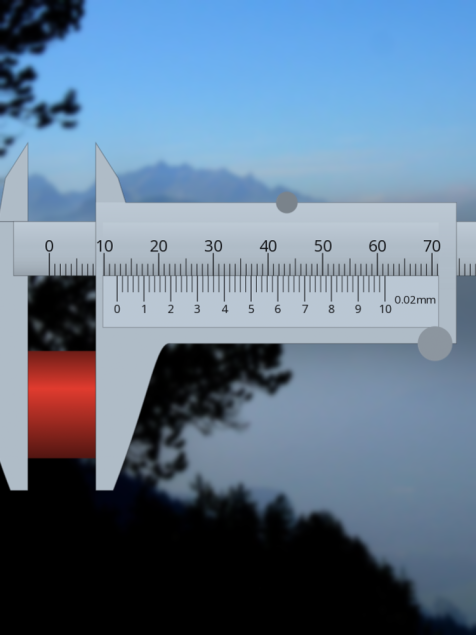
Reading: {"value": 12.4, "unit": "mm"}
